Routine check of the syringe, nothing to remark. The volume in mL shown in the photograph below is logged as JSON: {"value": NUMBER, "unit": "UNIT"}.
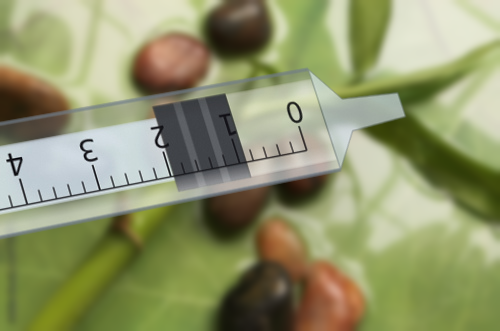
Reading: {"value": 0.9, "unit": "mL"}
